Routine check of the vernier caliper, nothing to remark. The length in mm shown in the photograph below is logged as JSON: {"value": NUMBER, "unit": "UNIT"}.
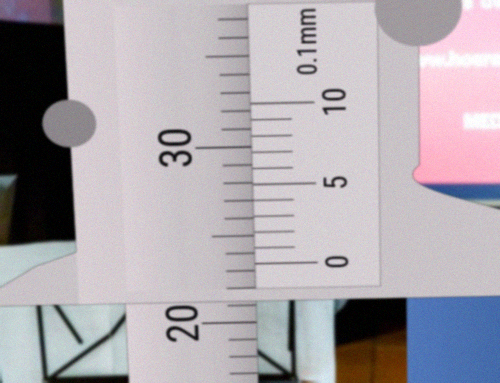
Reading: {"value": 23.4, "unit": "mm"}
